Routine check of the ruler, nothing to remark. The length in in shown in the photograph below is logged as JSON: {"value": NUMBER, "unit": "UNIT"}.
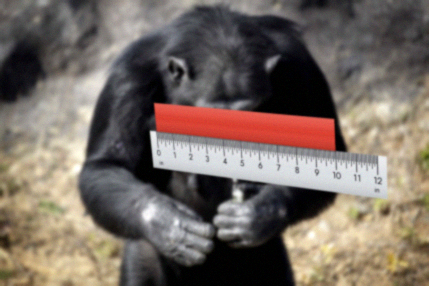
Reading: {"value": 10, "unit": "in"}
